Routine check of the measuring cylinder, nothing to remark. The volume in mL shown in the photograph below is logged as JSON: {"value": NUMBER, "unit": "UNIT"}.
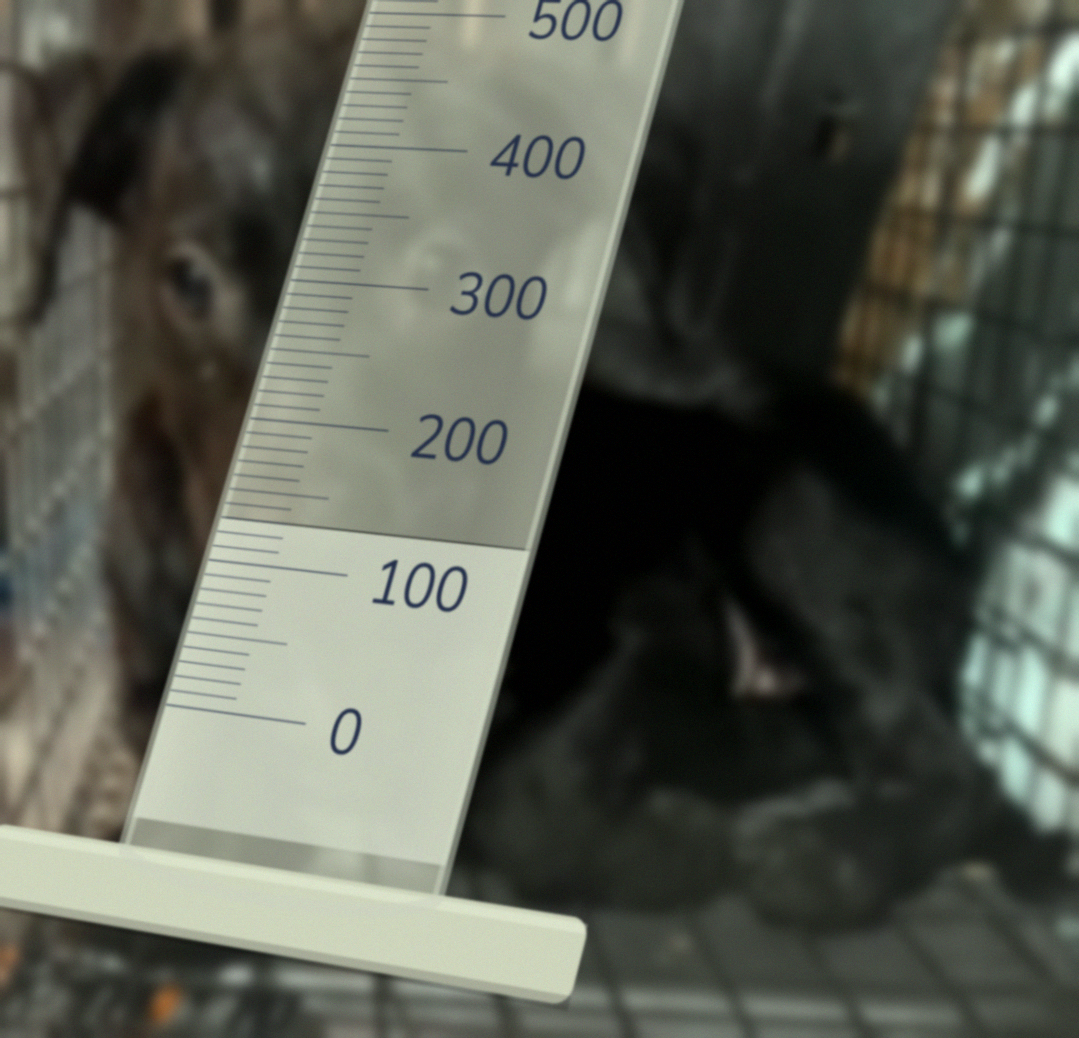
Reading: {"value": 130, "unit": "mL"}
